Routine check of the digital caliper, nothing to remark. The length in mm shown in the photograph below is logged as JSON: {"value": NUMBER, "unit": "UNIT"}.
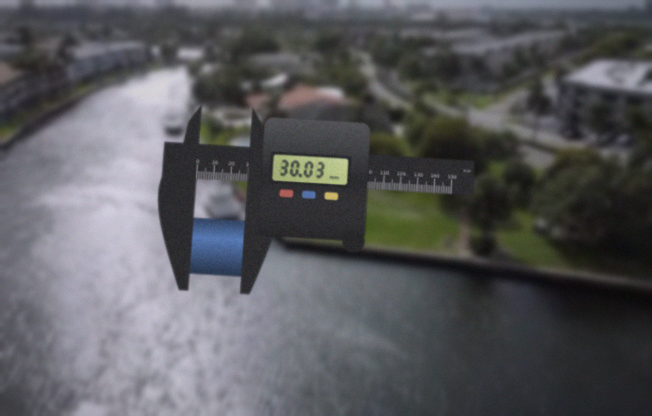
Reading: {"value": 30.03, "unit": "mm"}
